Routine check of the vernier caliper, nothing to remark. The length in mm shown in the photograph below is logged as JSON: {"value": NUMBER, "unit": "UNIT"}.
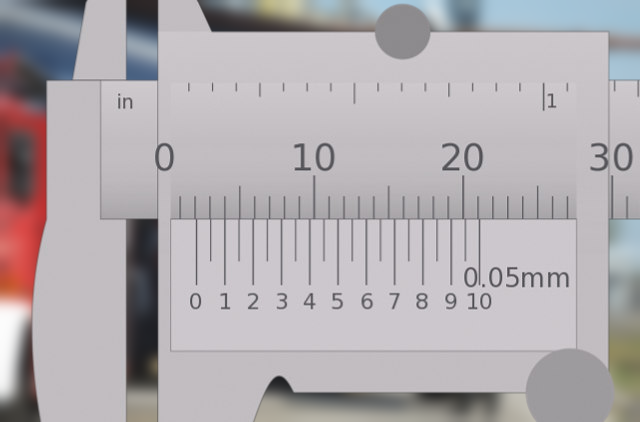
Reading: {"value": 2.1, "unit": "mm"}
